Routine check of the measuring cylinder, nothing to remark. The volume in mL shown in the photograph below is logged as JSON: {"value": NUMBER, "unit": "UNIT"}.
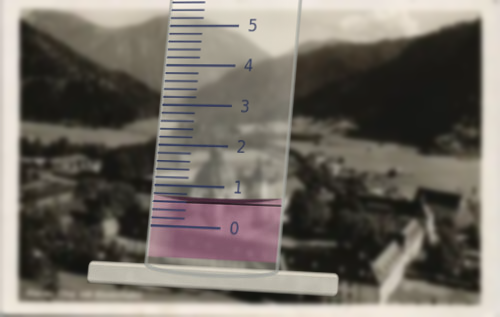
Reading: {"value": 0.6, "unit": "mL"}
